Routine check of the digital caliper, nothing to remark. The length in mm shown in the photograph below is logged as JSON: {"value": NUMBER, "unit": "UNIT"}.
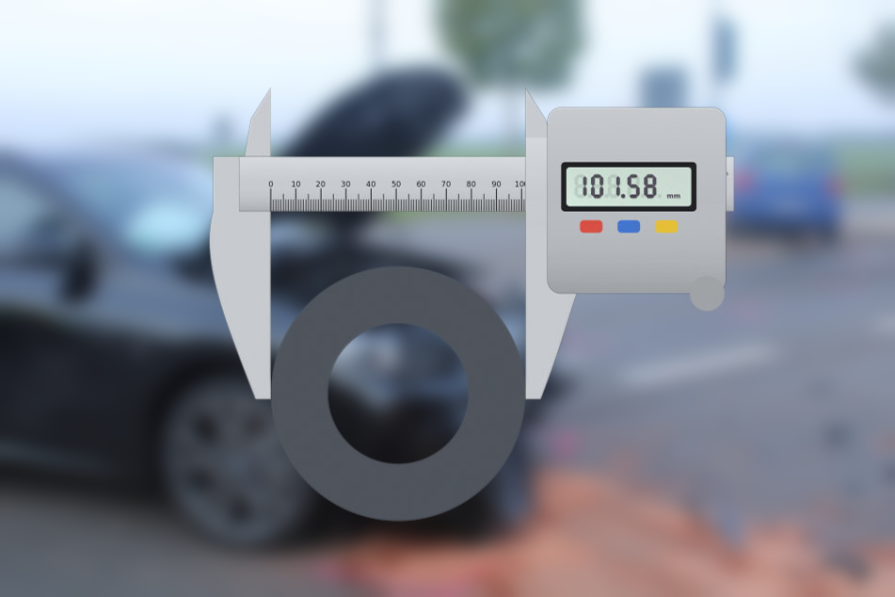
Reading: {"value": 101.58, "unit": "mm"}
